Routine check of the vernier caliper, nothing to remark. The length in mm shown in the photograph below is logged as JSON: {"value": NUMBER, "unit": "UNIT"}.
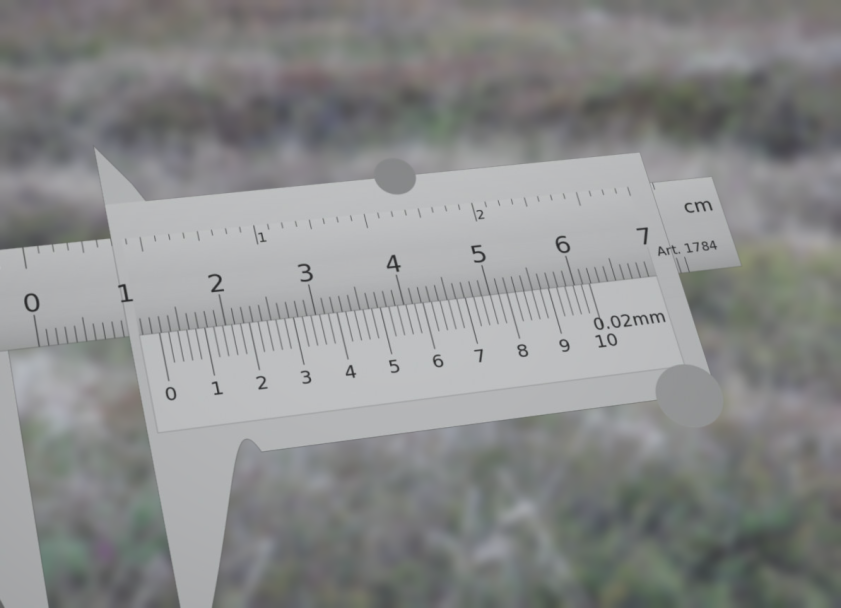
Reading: {"value": 12.8, "unit": "mm"}
